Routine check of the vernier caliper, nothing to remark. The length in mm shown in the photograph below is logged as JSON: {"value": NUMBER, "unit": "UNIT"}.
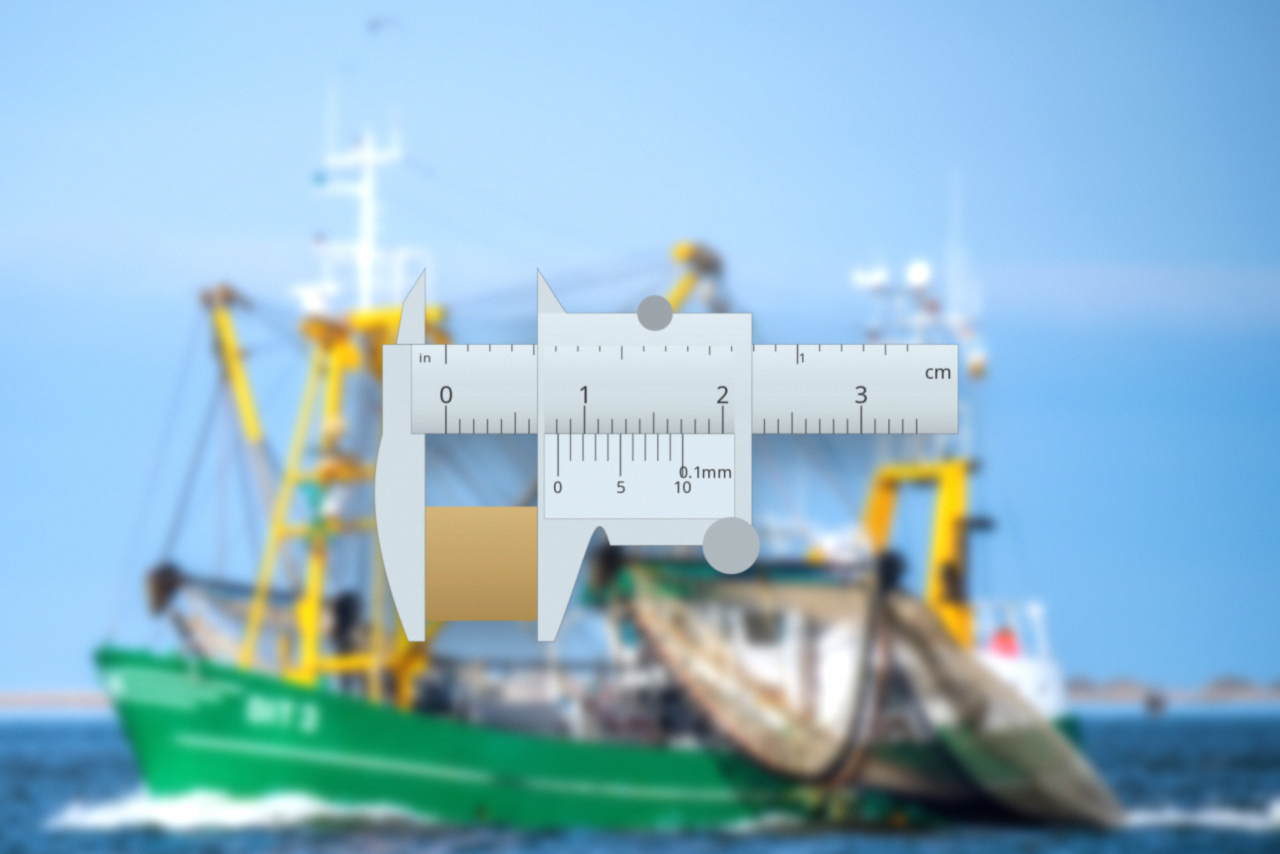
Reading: {"value": 8.1, "unit": "mm"}
